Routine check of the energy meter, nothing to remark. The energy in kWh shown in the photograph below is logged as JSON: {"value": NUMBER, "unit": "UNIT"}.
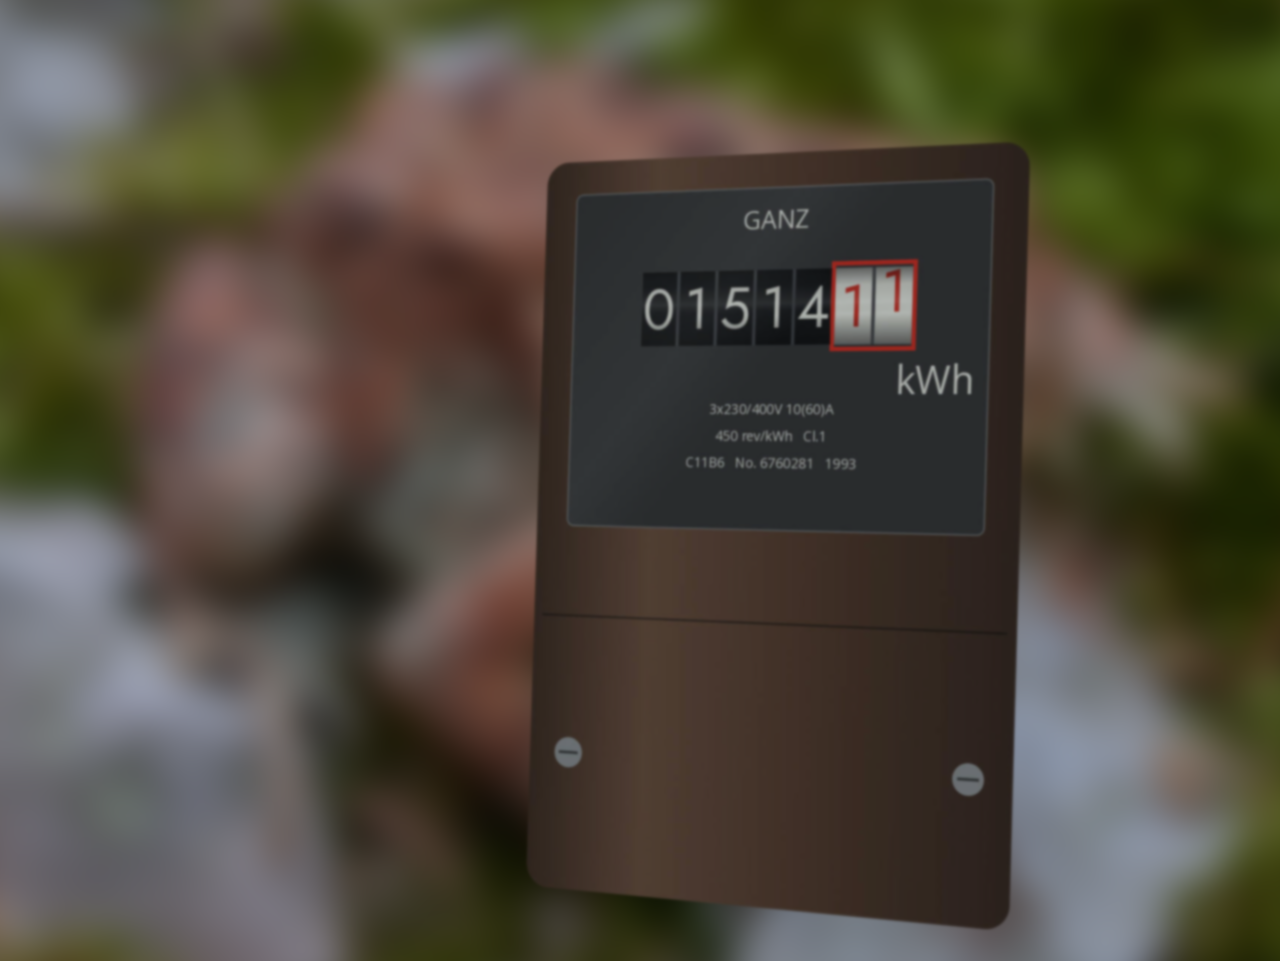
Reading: {"value": 1514.11, "unit": "kWh"}
